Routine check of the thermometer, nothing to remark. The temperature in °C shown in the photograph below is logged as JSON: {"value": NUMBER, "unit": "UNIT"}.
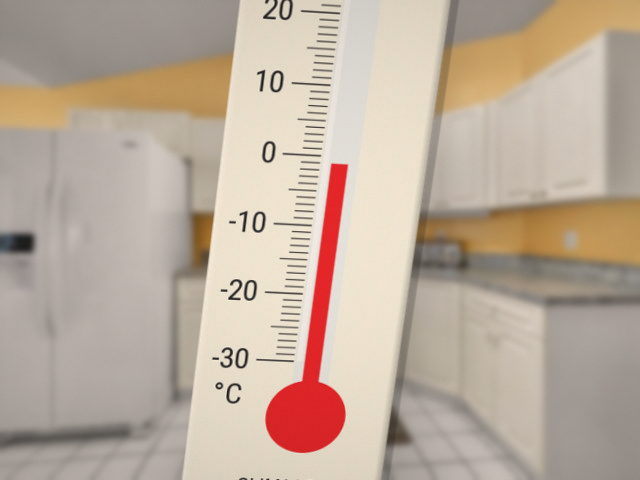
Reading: {"value": -1, "unit": "°C"}
